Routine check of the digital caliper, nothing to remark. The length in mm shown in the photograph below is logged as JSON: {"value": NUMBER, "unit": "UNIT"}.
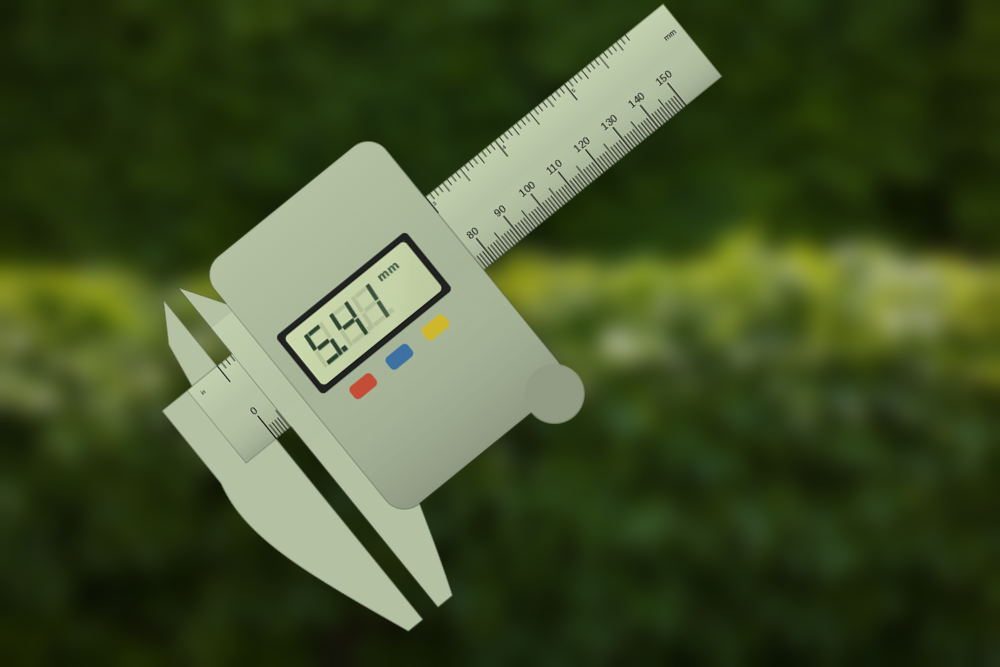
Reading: {"value": 5.41, "unit": "mm"}
